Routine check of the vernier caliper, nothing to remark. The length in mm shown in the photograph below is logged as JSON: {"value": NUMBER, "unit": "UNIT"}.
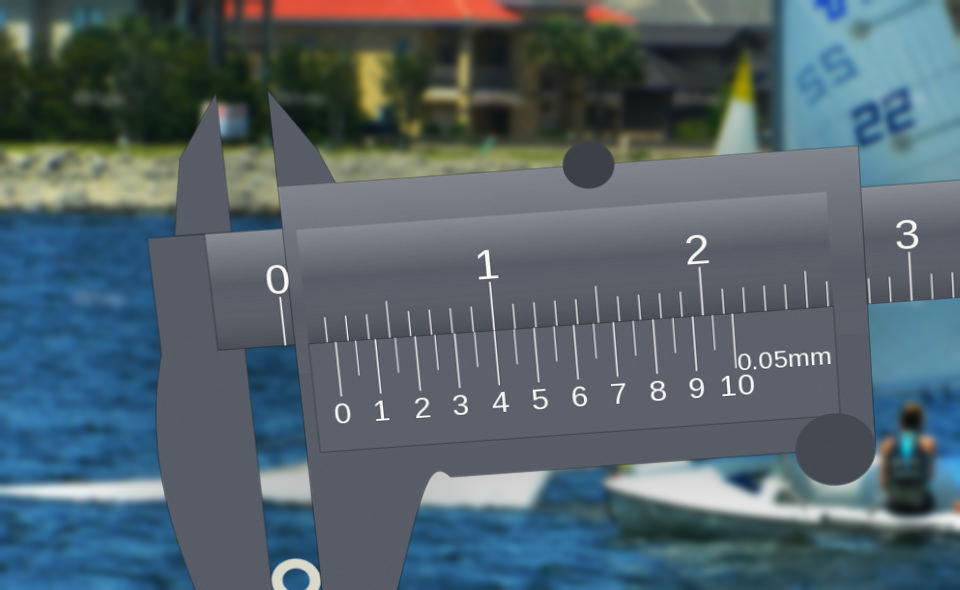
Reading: {"value": 2.4, "unit": "mm"}
